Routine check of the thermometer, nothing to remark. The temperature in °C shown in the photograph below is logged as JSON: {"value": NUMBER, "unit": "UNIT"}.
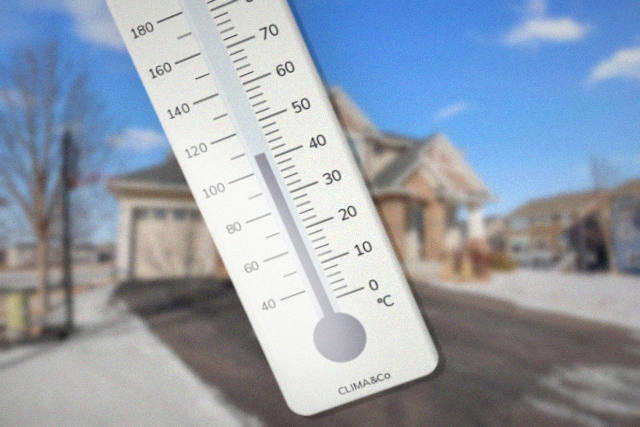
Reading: {"value": 42, "unit": "°C"}
